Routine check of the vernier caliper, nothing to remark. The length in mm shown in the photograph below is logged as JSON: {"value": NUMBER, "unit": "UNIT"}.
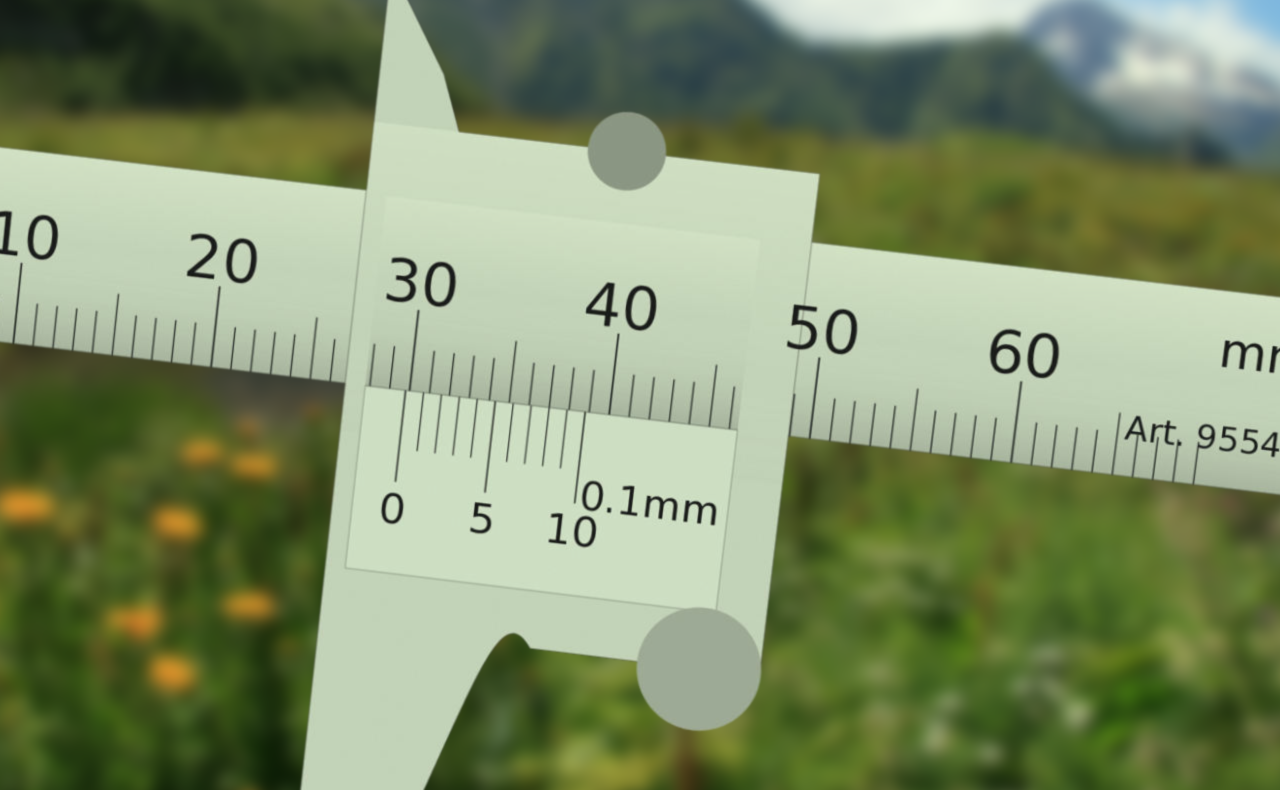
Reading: {"value": 29.8, "unit": "mm"}
